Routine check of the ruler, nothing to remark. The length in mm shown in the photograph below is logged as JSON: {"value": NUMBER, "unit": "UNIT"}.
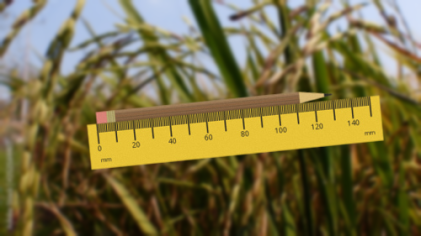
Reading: {"value": 130, "unit": "mm"}
